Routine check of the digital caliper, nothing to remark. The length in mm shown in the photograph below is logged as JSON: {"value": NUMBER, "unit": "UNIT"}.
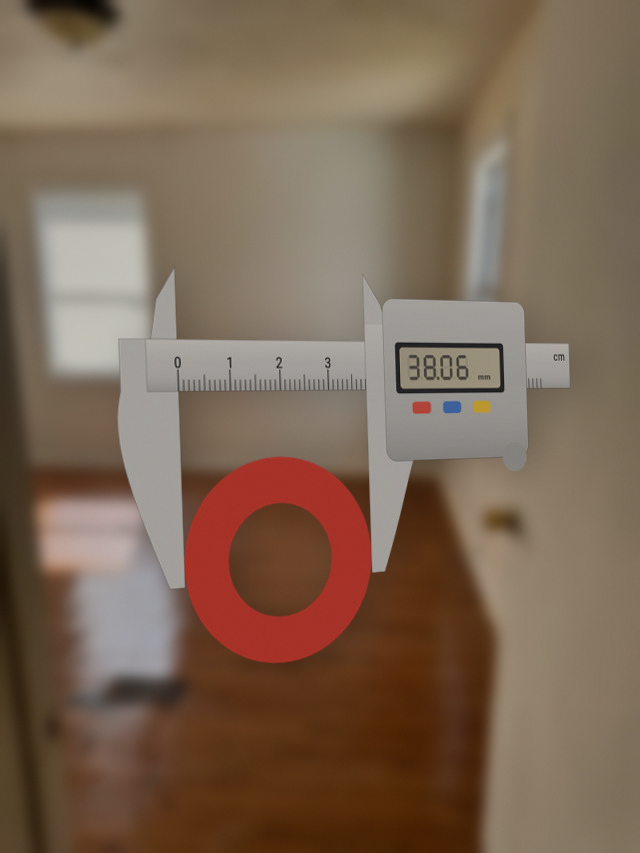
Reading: {"value": 38.06, "unit": "mm"}
